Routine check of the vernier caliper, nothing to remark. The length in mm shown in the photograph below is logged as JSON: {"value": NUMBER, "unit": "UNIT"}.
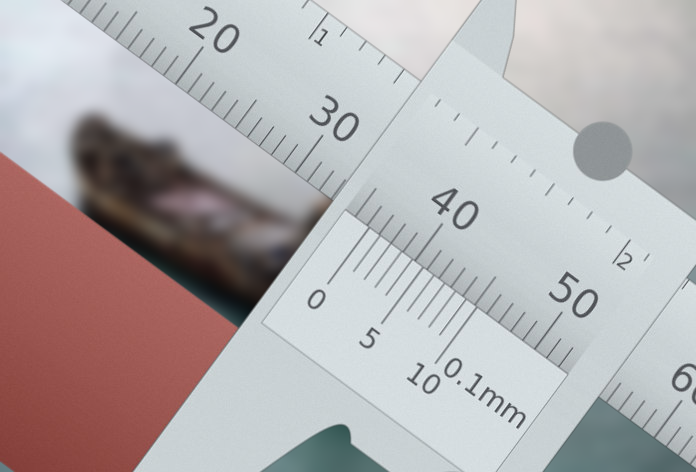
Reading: {"value": 36.2, "unit": "mm"}
